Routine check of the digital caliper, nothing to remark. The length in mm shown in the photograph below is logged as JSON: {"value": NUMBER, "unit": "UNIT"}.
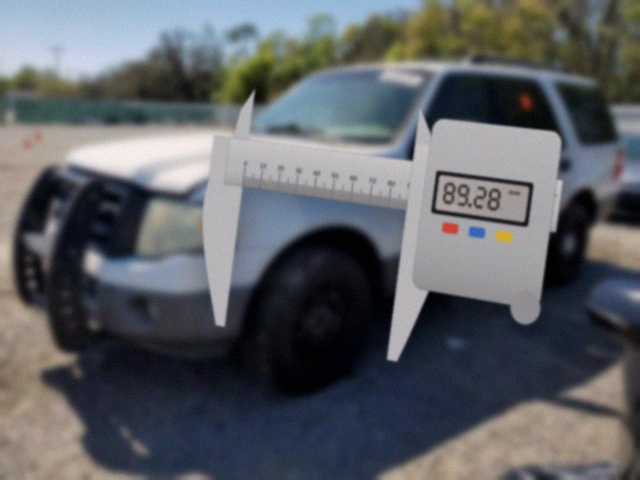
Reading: {"value": 89.28, "unit": "mm"}
